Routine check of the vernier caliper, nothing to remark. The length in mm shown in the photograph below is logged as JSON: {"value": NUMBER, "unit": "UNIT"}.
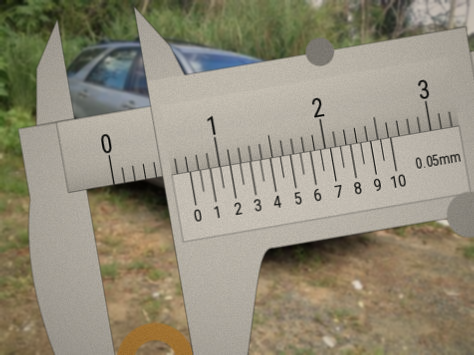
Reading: {"value": 7.2, "unit": "mm"}
